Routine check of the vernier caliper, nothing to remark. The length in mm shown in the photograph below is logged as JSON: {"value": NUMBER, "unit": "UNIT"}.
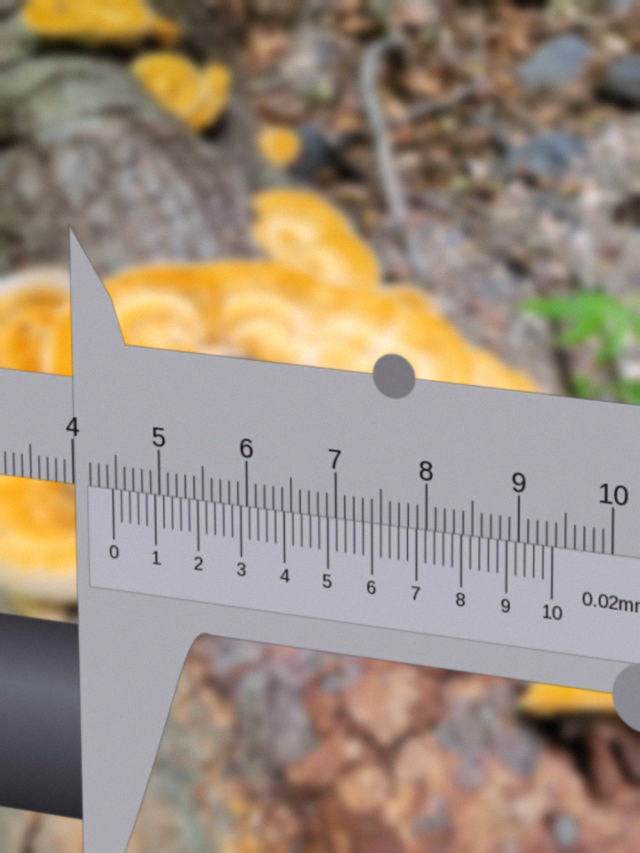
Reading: {"value": 44.6, "unit": "mm"}
